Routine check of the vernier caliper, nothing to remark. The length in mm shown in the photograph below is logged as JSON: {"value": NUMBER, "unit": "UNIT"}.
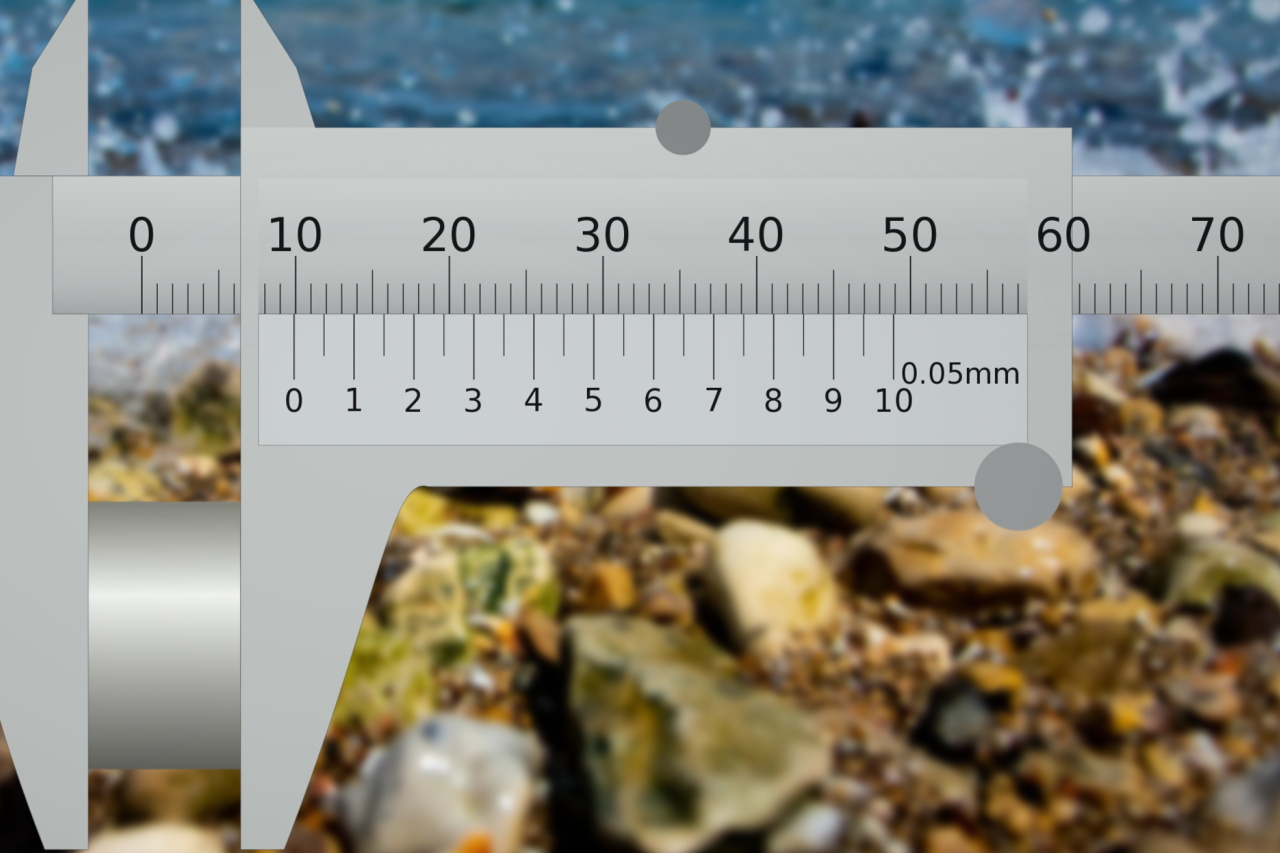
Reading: {"value": 9.9, "unit": "mm"}
